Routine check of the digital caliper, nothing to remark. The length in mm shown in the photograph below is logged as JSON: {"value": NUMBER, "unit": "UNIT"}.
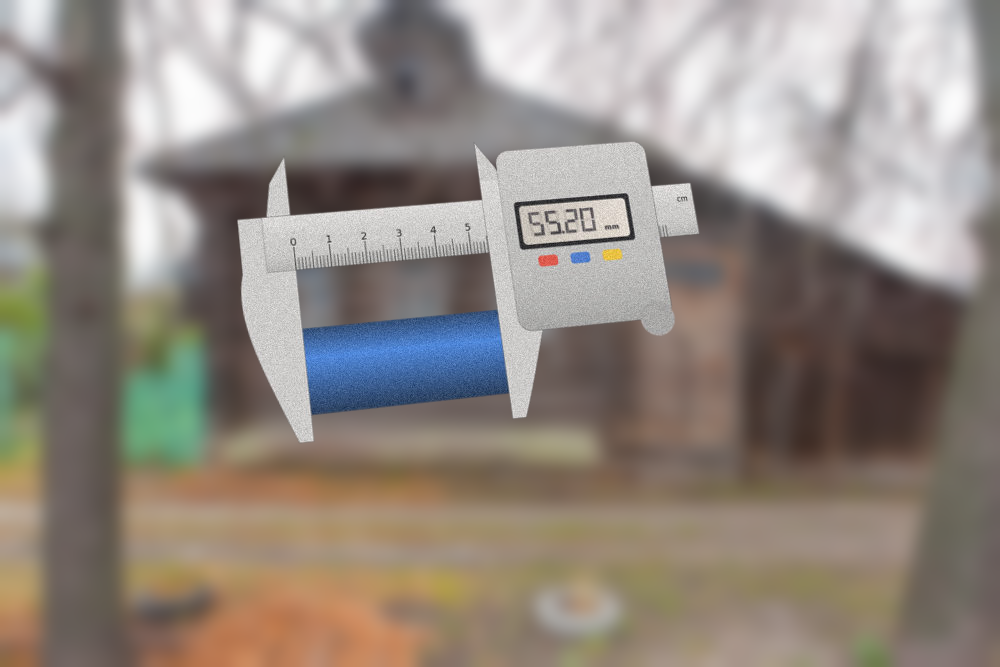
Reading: {"value": 55.20, "unit": "mm"}
